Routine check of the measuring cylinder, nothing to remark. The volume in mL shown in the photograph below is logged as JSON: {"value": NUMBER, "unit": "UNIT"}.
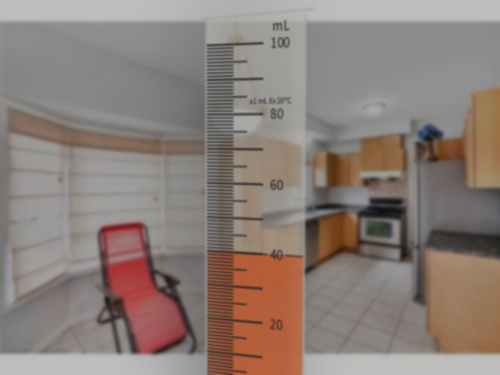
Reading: {"value": 40, "unit": "mL"}
